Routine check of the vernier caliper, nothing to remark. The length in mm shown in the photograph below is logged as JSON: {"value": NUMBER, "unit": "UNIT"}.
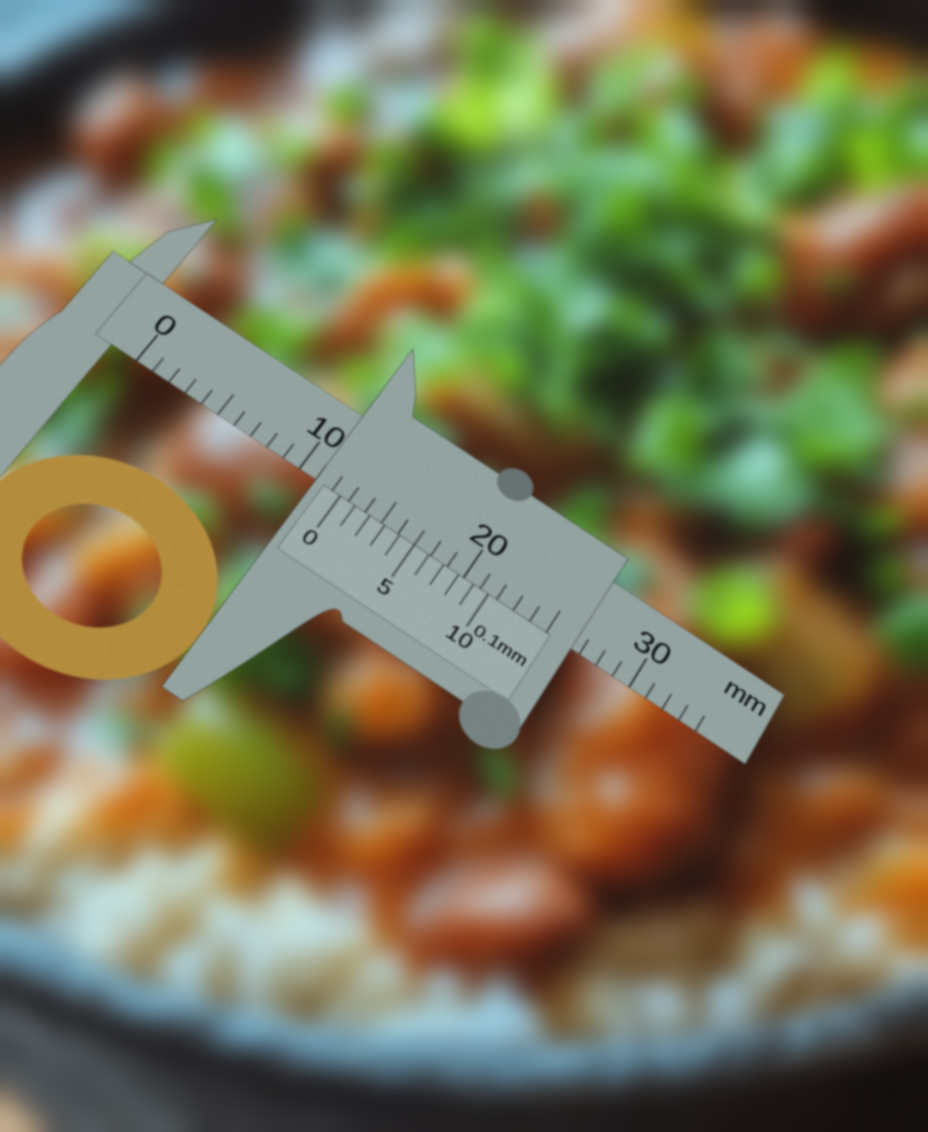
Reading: {"value": 12.5, "unit": "mm"}
